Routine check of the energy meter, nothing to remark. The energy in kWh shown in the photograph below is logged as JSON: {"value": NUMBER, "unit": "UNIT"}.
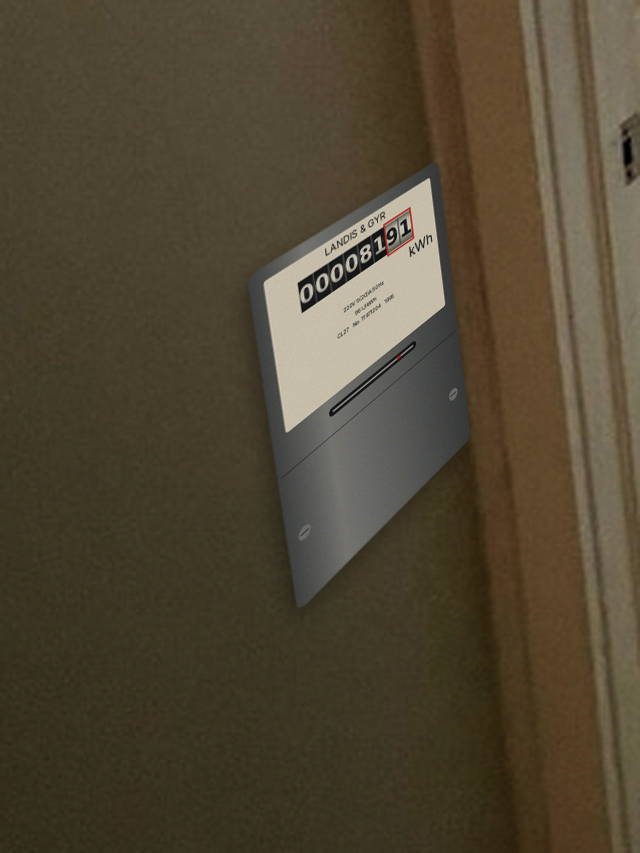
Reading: {"value": 81.91, "unit": "kWh"}
